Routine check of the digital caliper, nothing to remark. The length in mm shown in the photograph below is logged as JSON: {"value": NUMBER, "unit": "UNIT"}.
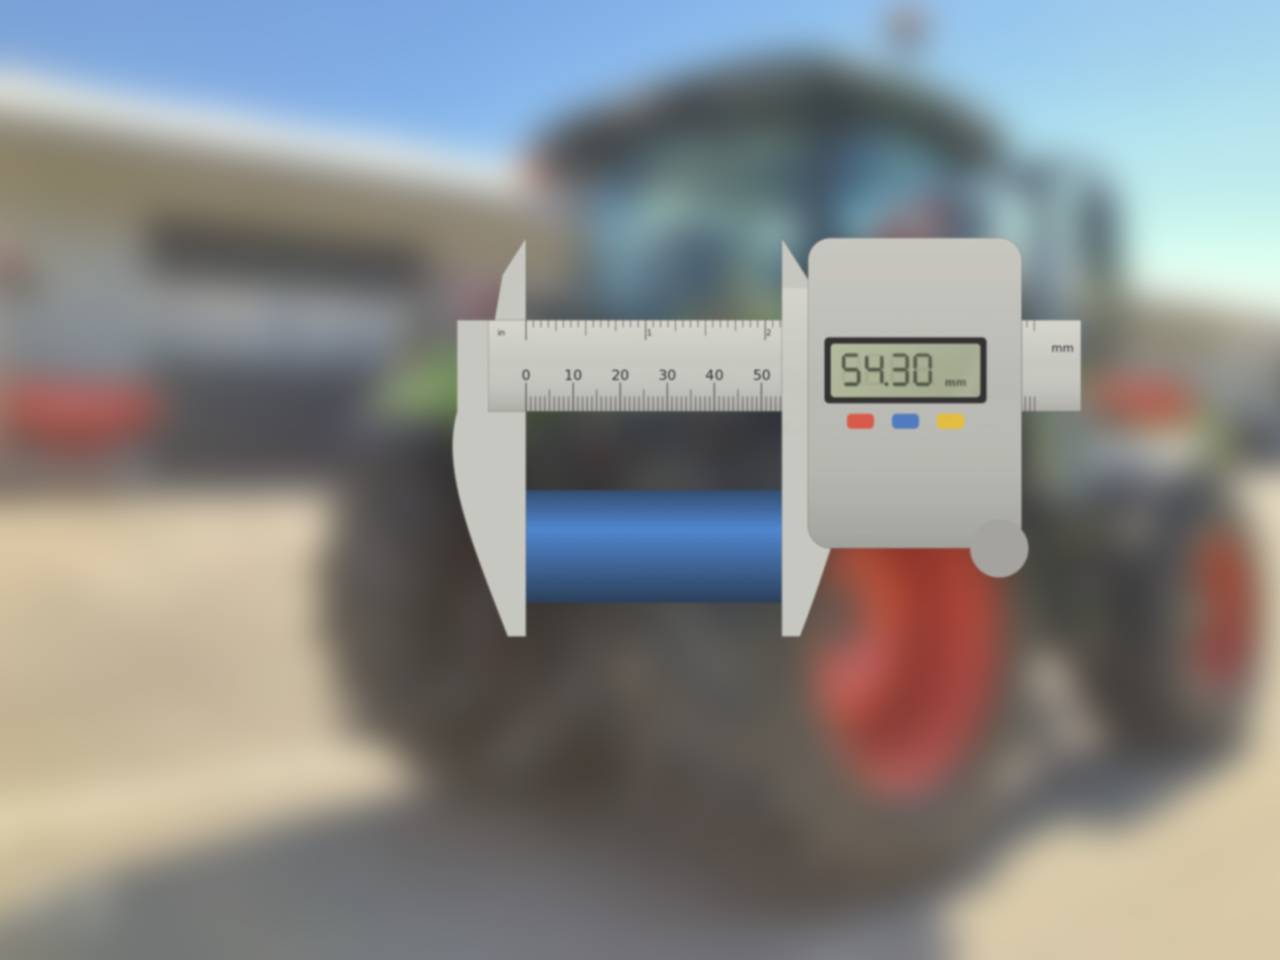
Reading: {"value": 54.30, "unit": "mm"}
